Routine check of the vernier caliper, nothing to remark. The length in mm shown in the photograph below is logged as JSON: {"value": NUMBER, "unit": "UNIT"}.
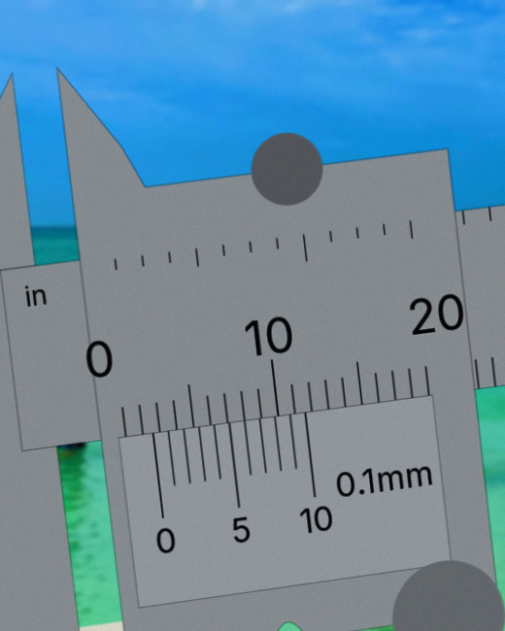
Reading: {"value": 2.6, "unit": "mm"}
